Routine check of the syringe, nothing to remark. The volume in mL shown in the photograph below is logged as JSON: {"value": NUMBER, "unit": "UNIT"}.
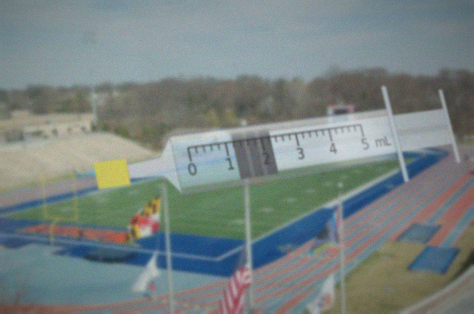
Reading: {"value": 1.2, "unit": "mL"}
